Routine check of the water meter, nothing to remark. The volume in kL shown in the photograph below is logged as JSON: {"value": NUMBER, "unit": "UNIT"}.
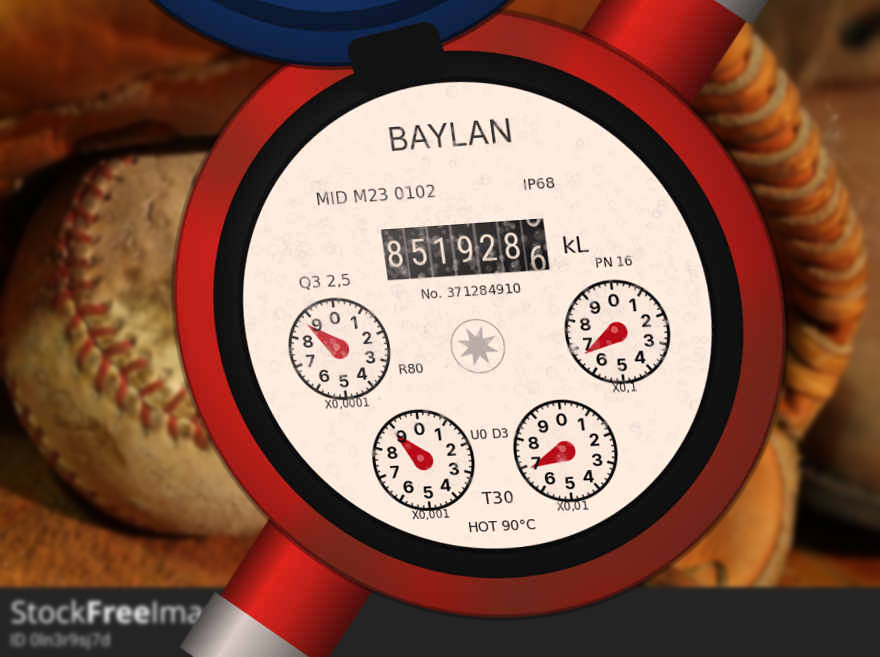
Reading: {"value": 8519285.6688, "unit": "kL"}
